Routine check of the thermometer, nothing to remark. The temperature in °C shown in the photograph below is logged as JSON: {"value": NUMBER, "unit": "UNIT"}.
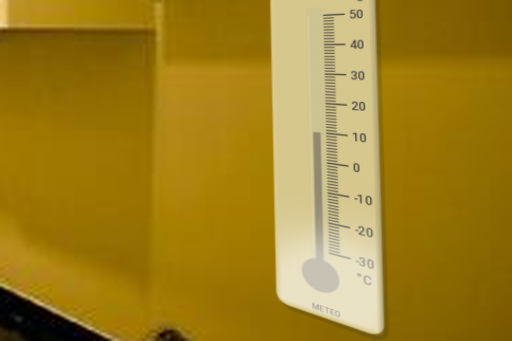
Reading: {"value": 10, "unit": "°C"}
